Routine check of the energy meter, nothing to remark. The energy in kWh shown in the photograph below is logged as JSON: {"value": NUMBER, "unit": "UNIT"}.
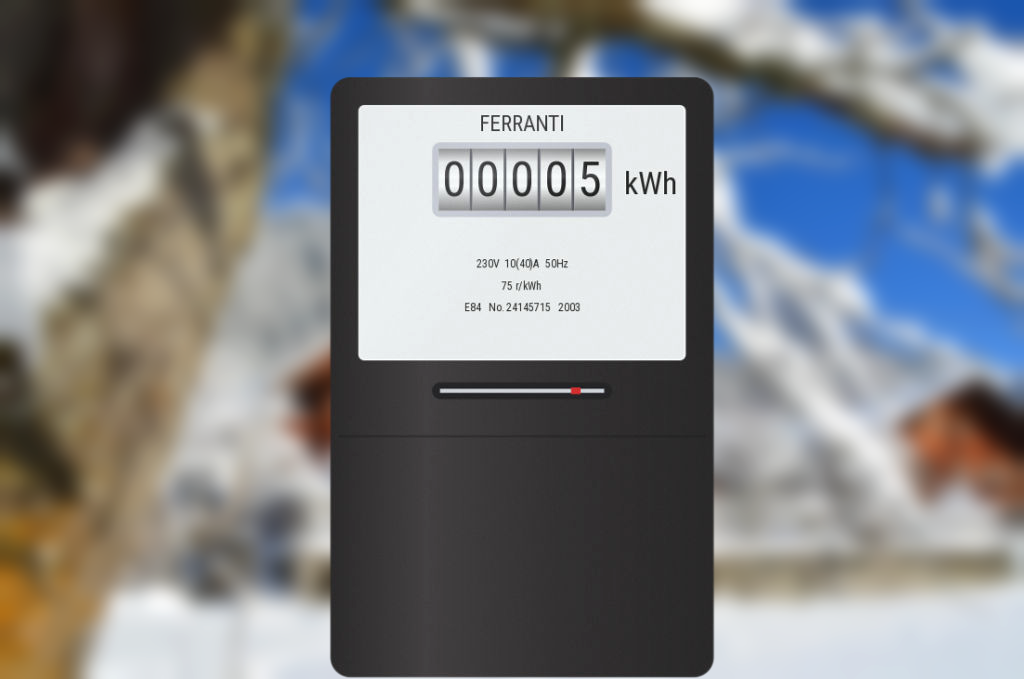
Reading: {"value": 5, "unit": "kWh"}
